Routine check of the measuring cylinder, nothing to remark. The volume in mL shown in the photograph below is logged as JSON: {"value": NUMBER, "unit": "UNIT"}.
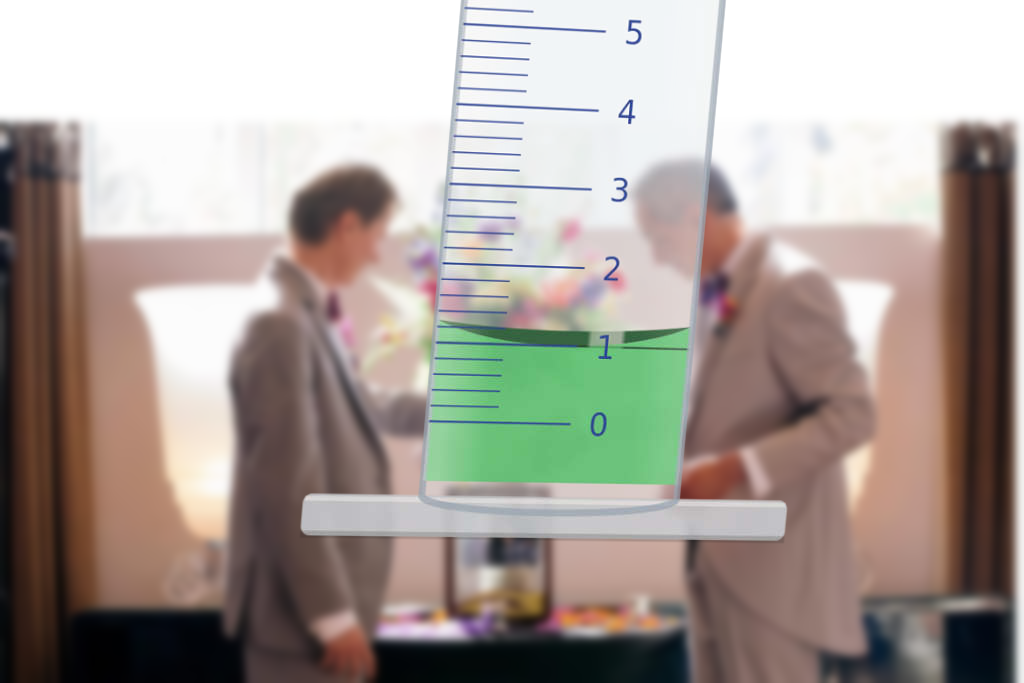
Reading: {"value": 1, "unit": "mL"}
